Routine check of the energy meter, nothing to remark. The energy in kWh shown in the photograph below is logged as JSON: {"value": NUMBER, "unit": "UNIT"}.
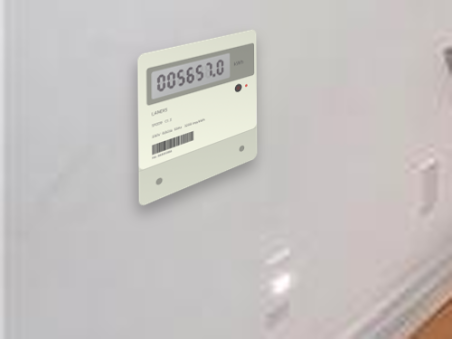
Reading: {"value": 5657.0, "unit": "kWh"}
